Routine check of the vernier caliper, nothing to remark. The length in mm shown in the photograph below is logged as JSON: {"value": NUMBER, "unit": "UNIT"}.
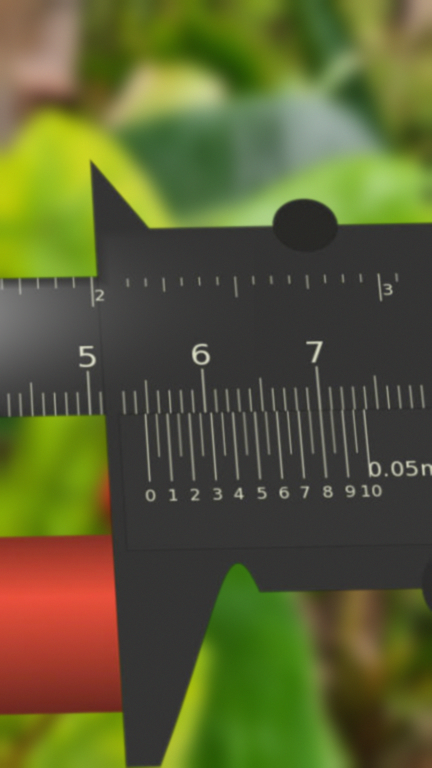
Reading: {"value": 54.8, "unit": "mm"}
